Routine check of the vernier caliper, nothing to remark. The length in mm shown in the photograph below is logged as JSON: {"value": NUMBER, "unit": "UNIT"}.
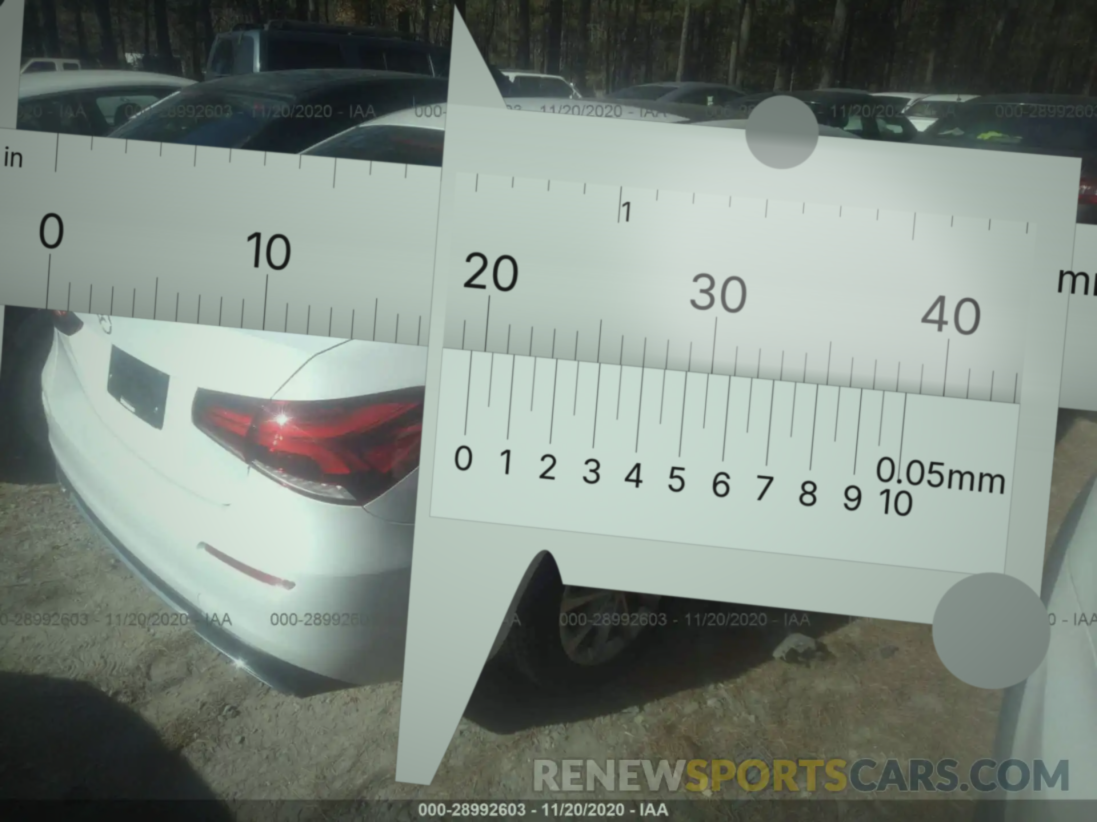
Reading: {"value": 19.4, "unit": "mm"}
